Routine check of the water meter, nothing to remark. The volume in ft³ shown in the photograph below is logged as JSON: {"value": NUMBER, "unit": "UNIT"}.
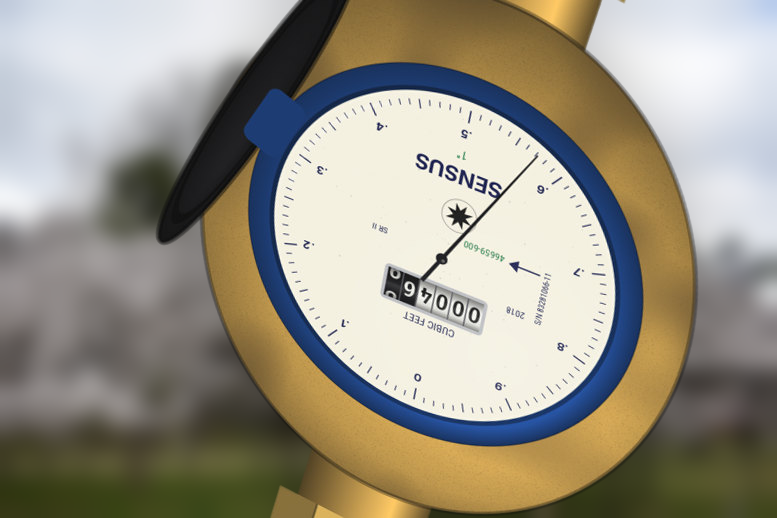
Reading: {"value": 468.57, "unit": "ft³"}
